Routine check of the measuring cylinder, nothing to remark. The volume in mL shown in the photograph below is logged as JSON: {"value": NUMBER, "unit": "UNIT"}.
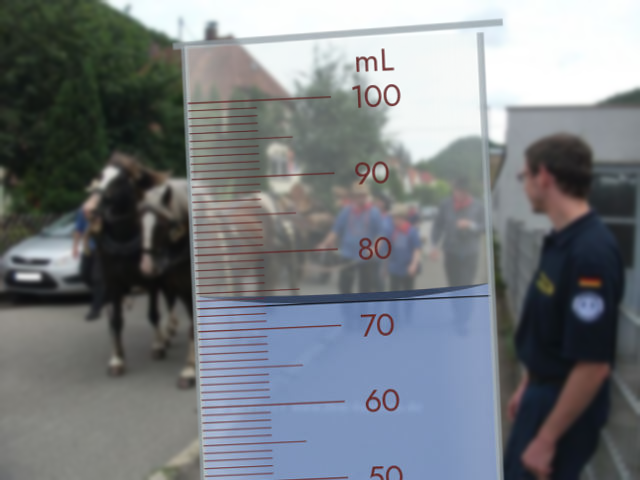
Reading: {"value": 73, "unit": "mL"}
